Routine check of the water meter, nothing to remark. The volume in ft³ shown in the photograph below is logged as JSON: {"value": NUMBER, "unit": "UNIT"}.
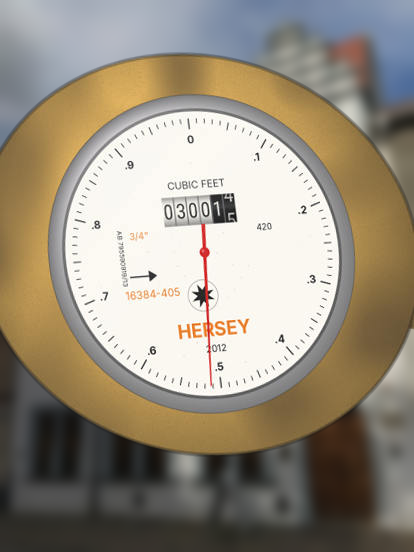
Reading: {"value": 30014.51, "unit": "ft³"}
